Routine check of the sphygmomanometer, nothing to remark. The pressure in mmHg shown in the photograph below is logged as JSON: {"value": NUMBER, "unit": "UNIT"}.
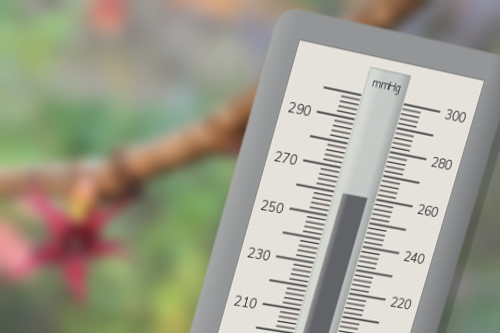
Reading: {"value": 260, "unit": "mmHg"}
